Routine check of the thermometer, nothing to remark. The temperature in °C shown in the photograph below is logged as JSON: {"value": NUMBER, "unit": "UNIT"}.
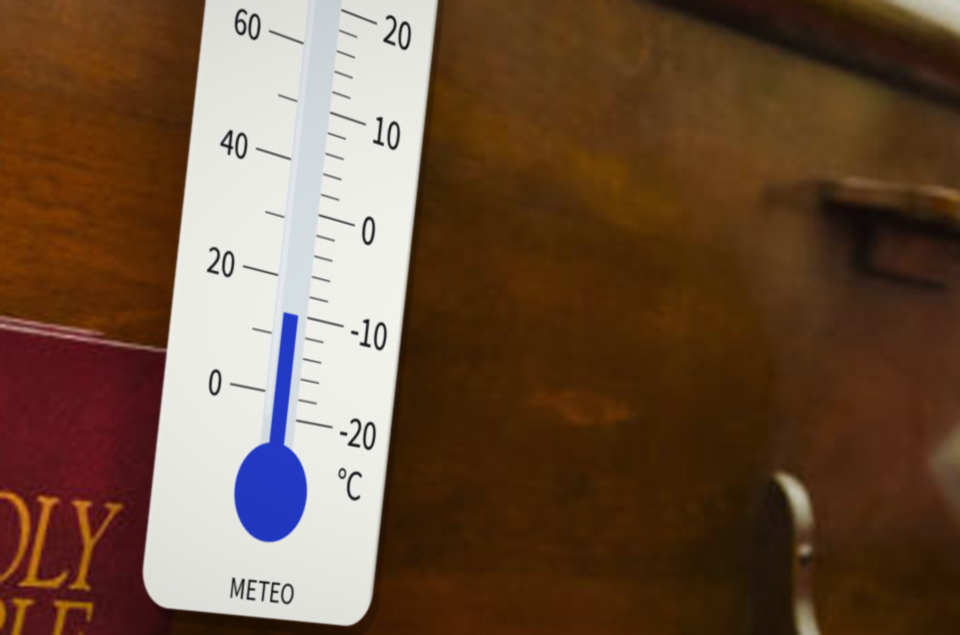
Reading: {"value": -10, "unit": "°C"}
